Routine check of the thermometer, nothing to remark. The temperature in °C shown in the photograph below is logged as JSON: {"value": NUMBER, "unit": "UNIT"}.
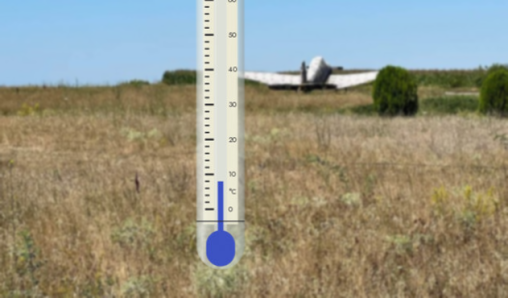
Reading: {"value": 8, "unit": "°C"}
